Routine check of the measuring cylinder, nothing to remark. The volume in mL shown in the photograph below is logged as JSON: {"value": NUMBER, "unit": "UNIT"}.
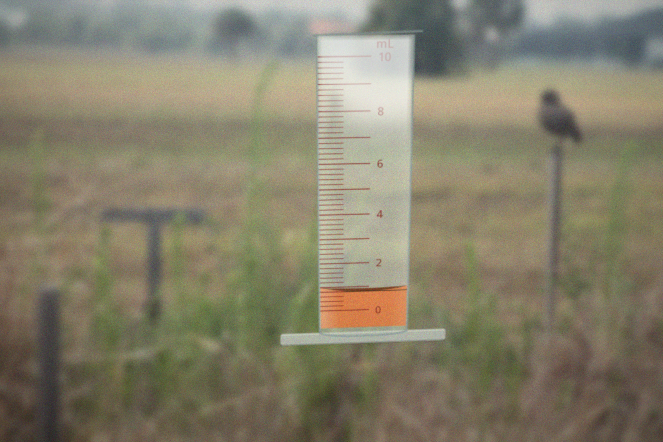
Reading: {"value": 0.8, "unit": "mL"}
